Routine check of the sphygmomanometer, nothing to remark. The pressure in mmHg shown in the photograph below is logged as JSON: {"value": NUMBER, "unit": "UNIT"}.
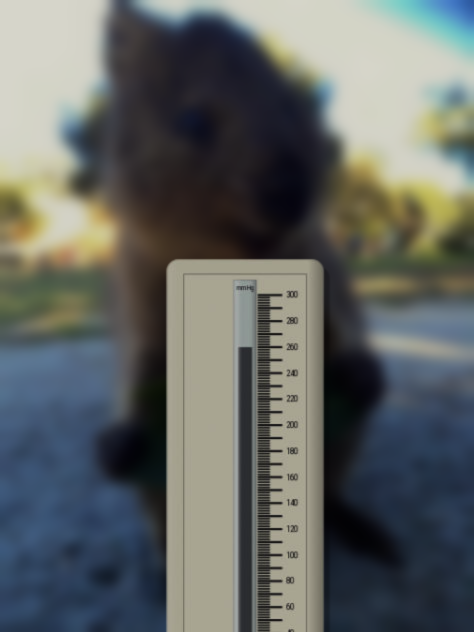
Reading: {"value": 260, "unit": "mmHg"}
